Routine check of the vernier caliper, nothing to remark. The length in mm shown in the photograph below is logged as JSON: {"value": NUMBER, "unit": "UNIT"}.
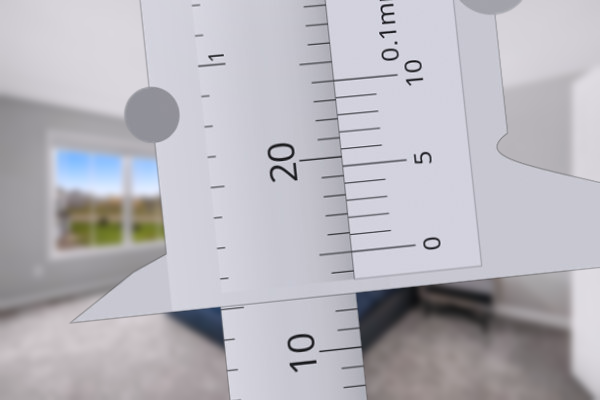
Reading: {"value": 15.0, "unit": "mm"}
